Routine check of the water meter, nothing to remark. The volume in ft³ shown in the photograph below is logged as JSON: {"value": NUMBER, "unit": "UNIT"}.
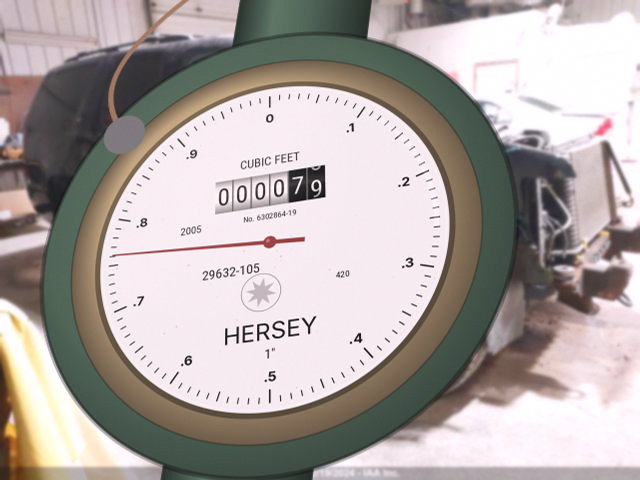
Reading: {"value": 78.76, "unit": "ft³"}
